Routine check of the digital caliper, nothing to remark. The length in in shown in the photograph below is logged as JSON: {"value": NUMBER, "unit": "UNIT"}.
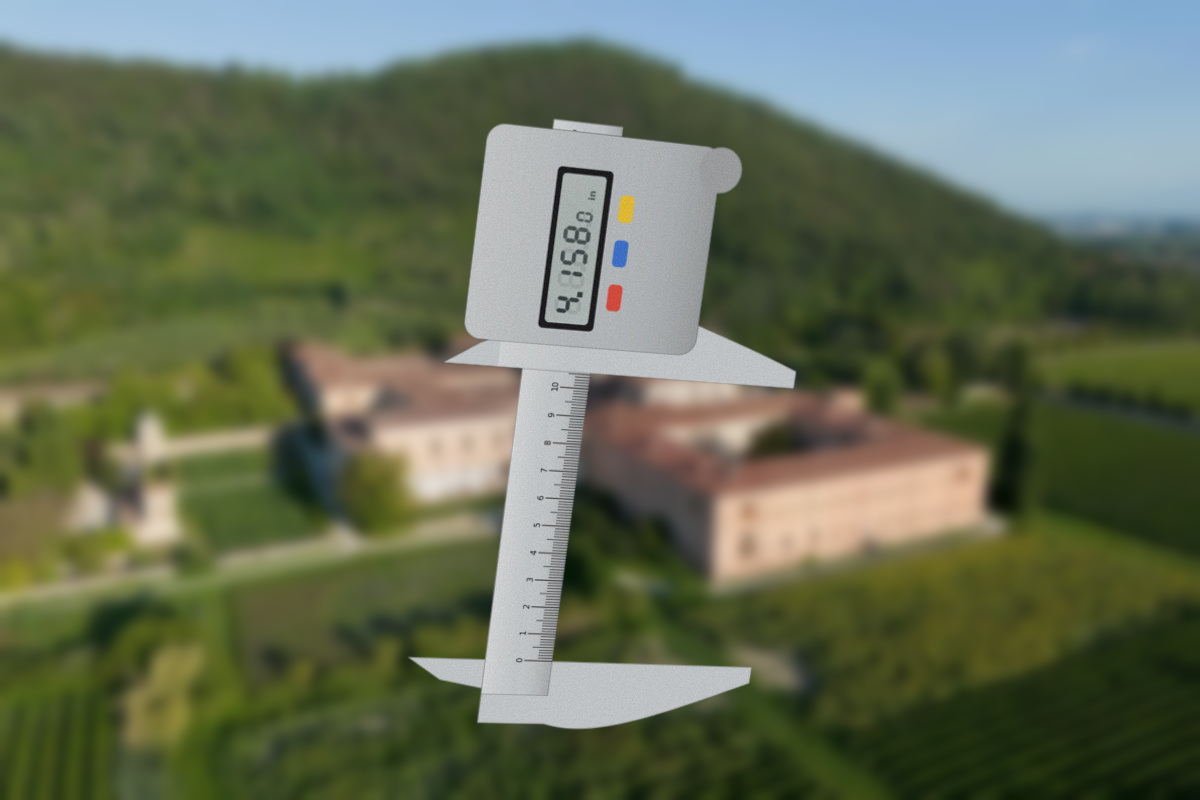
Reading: {"value": 4.1580, "unit": "in"}
